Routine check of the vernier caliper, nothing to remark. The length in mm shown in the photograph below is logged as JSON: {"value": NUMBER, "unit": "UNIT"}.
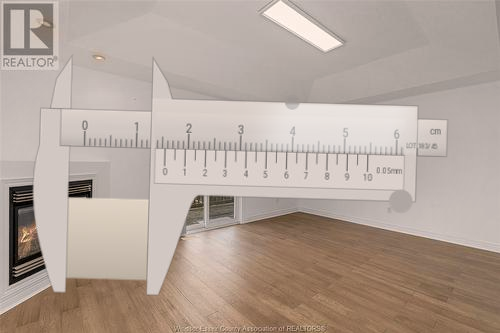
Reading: {"value": 15.5, "unit": "mm"}
